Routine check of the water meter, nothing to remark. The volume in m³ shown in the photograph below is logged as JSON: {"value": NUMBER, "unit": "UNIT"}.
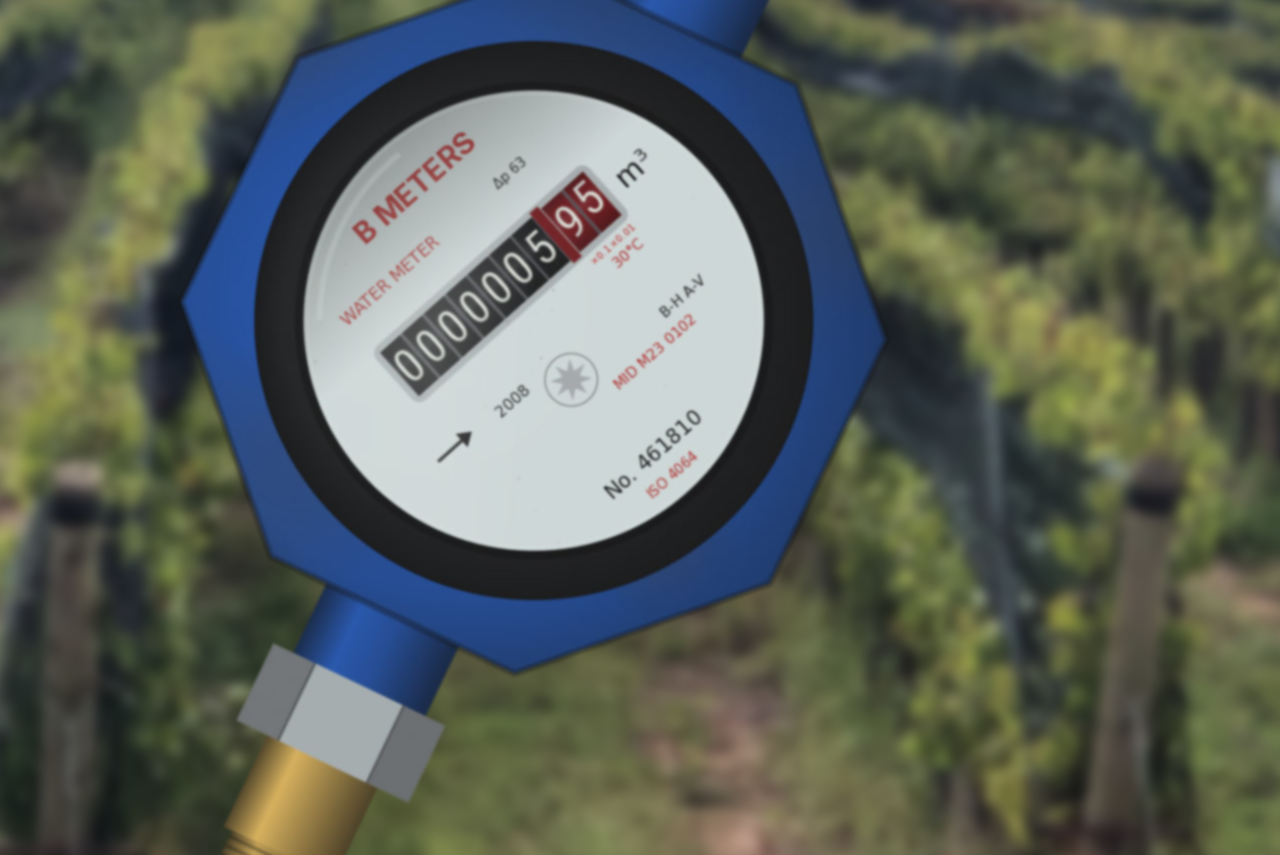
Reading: {"value": 5.95, "unit": "m³"}
